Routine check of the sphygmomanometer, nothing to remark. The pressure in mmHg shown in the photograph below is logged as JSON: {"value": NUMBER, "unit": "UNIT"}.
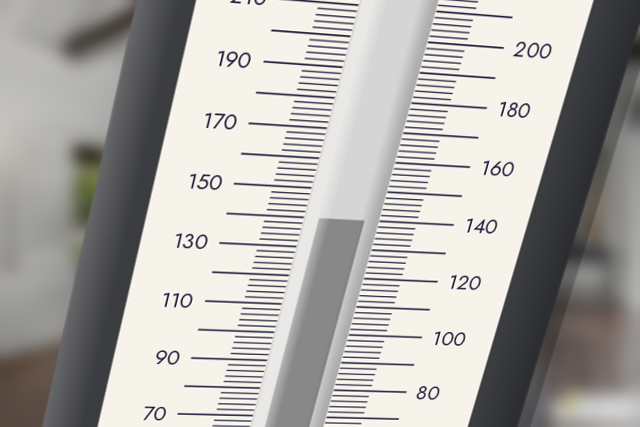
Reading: {"value": 140, "unit": "mmHg"}
